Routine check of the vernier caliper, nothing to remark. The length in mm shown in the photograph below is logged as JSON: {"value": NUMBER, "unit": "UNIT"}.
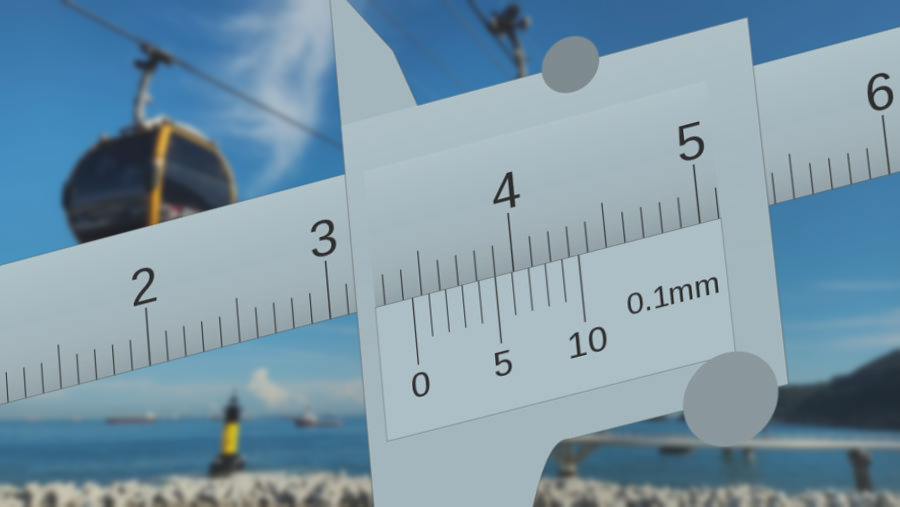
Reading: {"value": 34.5, "unit": "mm"}
